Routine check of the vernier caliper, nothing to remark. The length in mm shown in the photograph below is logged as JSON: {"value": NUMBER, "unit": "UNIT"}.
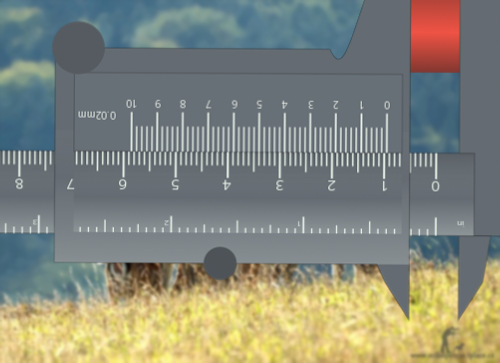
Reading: {"value": 9.5, "unit": "mm"}
